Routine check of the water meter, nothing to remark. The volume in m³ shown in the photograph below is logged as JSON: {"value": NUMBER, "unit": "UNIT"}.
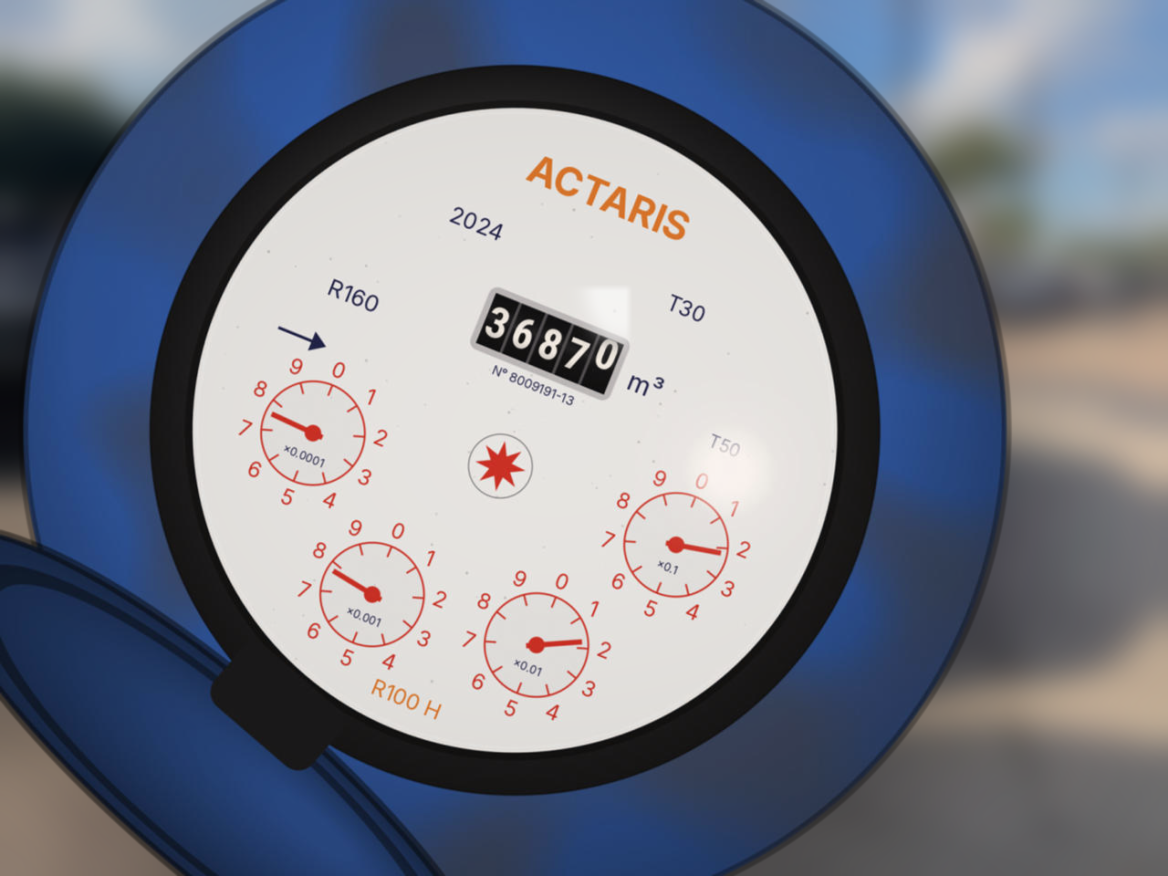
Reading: {"value": 36870.2177, "unit": "m³"}
